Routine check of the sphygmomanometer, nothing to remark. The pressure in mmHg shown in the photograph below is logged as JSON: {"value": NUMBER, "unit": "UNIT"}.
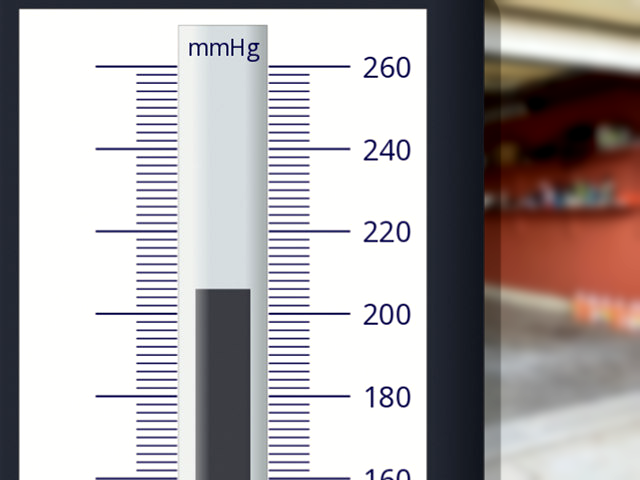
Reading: {"value": 206, "unit": "mmHg"}
